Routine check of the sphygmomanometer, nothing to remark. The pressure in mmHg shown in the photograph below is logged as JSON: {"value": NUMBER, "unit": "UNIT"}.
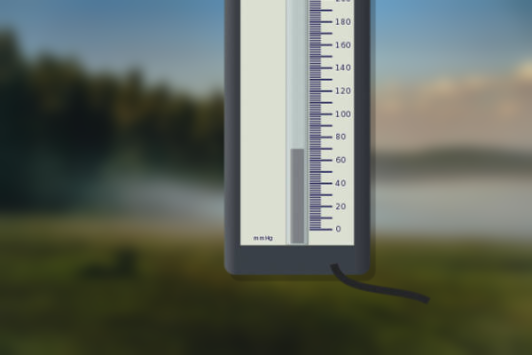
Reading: {"value": 70, "unit": "mmHg"}
